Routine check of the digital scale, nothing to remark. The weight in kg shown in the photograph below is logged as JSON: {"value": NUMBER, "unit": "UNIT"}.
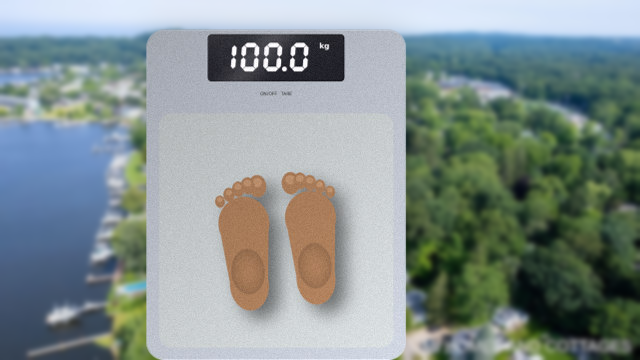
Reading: {"value": 100.0, "unit": "kg"}
